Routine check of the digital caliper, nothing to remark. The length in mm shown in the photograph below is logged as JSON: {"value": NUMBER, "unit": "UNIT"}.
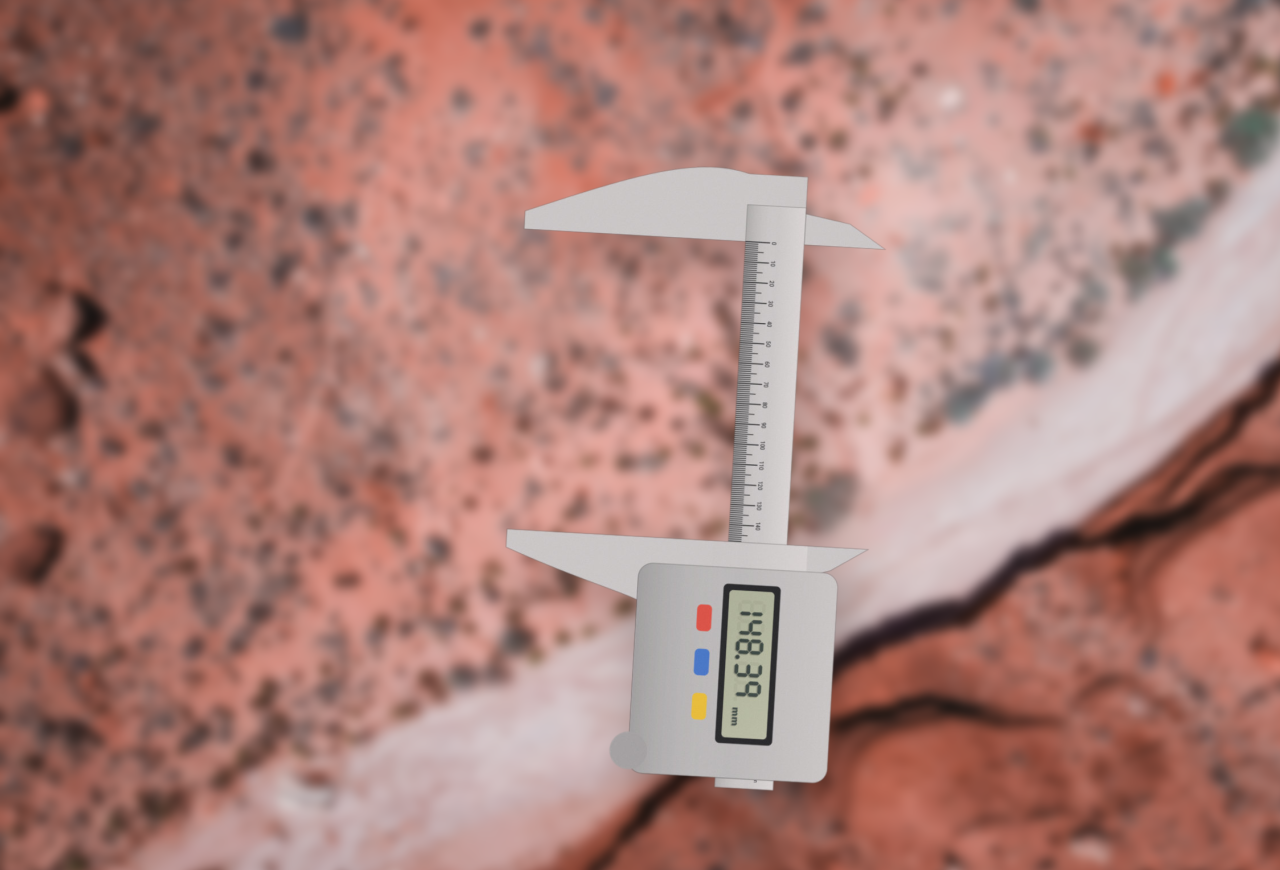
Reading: {"value": 148.39, "unit": "mm"}
